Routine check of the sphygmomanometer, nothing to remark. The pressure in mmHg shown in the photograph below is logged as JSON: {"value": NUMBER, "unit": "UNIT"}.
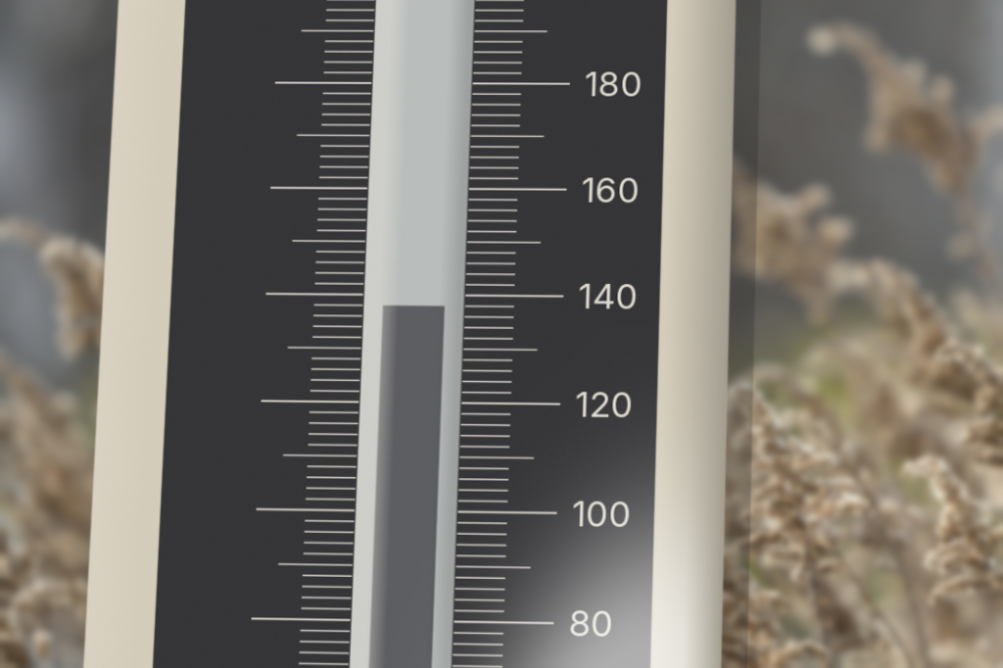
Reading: {"value": 138, "unit": "mmHg"}
